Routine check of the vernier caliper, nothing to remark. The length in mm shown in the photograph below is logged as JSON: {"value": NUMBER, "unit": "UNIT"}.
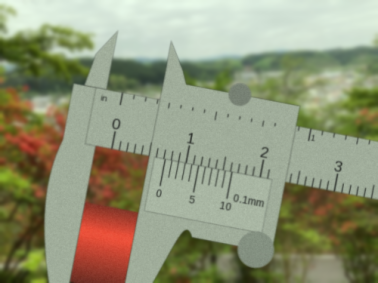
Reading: {"value": 7.2, "unit": "mm"}
